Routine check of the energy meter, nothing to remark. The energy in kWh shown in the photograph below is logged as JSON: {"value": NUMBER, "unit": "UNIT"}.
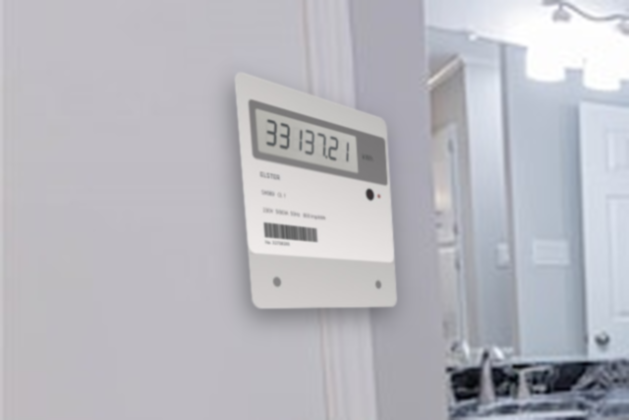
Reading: {"value": 33137.21, "unit": "kWh"}
